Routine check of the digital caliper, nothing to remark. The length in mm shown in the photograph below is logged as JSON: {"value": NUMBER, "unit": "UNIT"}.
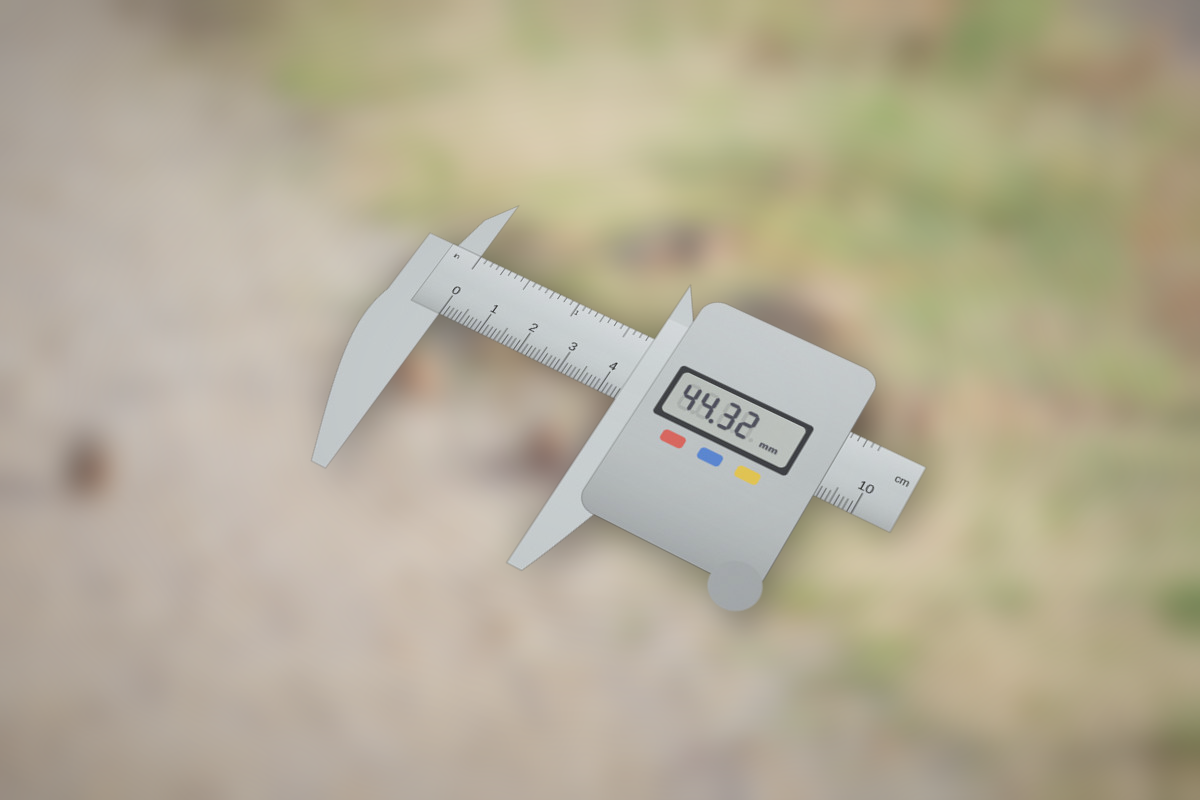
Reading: {"value": 44.32, "unit": "mm"}
